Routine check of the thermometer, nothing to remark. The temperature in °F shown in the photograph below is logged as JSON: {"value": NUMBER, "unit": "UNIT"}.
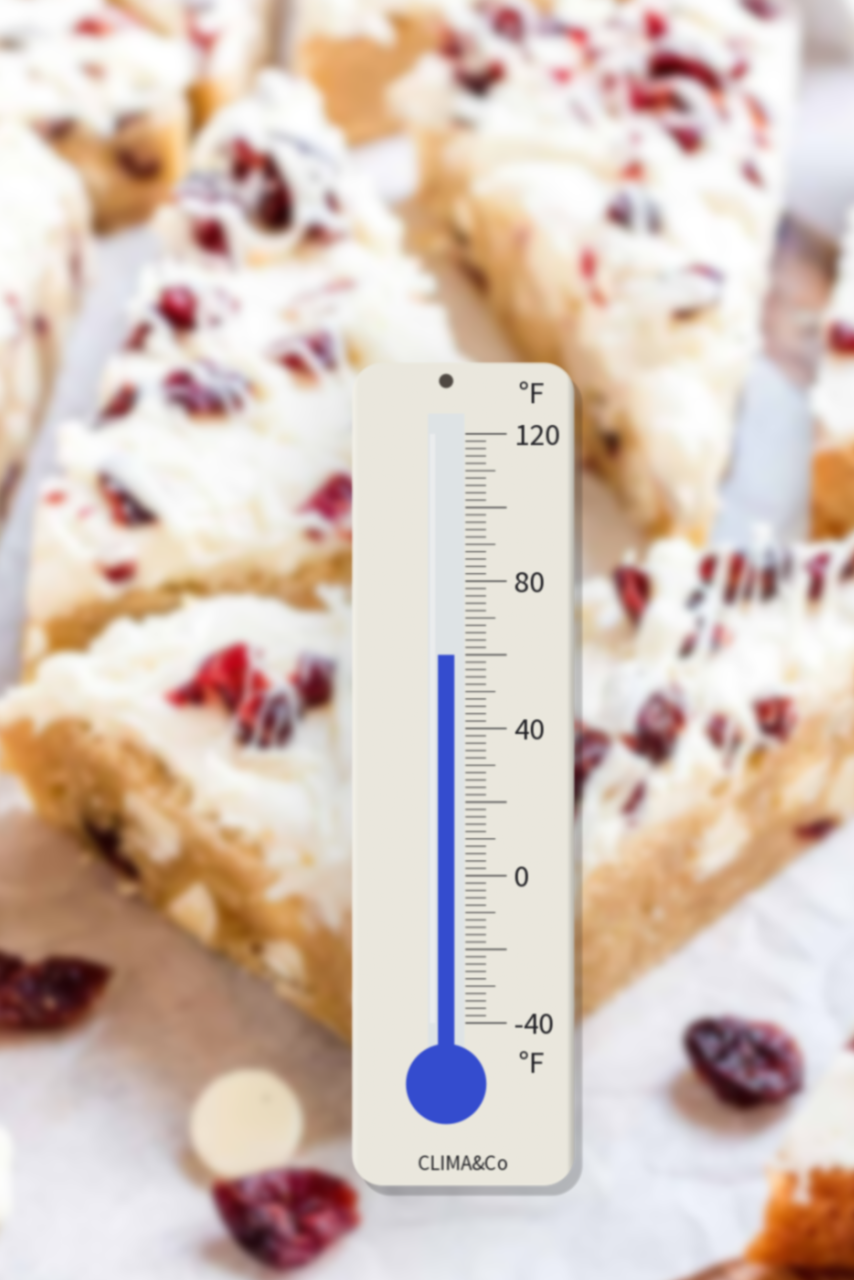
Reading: {"value": 60, "unit": "°F"}
